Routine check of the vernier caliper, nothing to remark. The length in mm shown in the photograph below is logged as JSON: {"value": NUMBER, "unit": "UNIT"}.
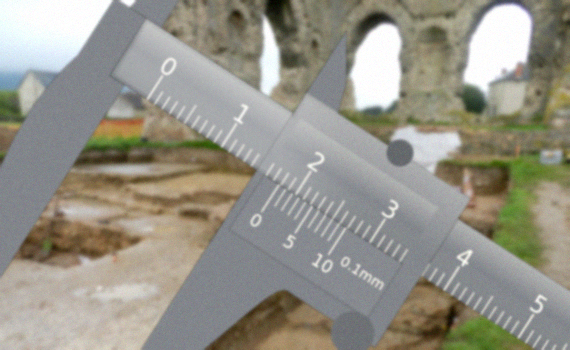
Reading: {"value": 17.8, "unit": "mm"}
